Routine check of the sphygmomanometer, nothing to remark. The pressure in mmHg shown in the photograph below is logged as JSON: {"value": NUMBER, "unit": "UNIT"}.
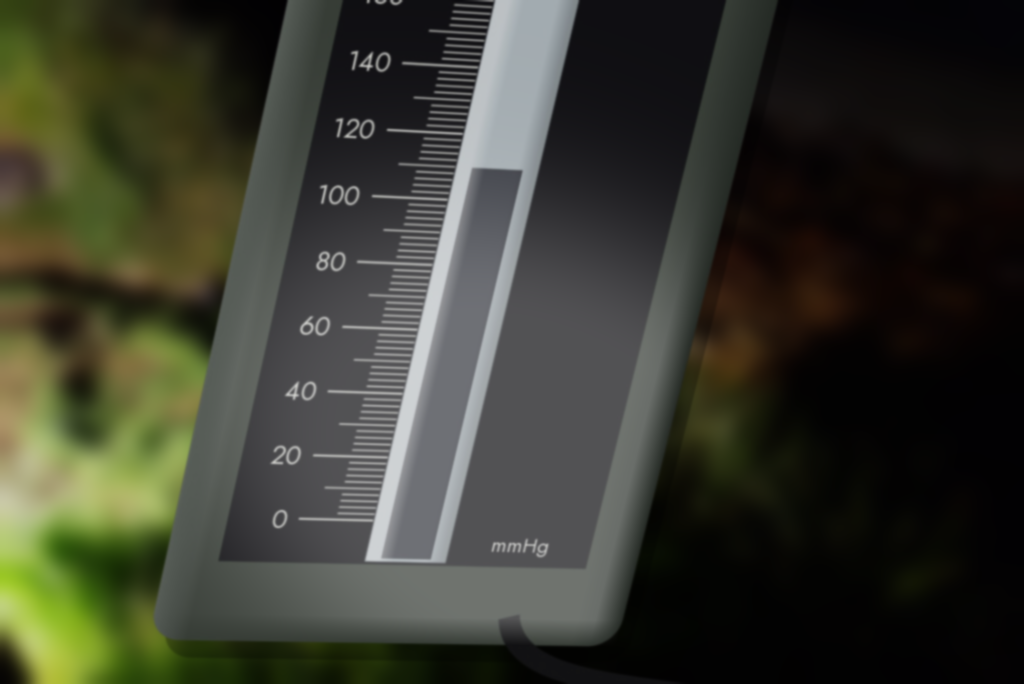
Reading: {"value": 110, "unit": "mmHg"}
